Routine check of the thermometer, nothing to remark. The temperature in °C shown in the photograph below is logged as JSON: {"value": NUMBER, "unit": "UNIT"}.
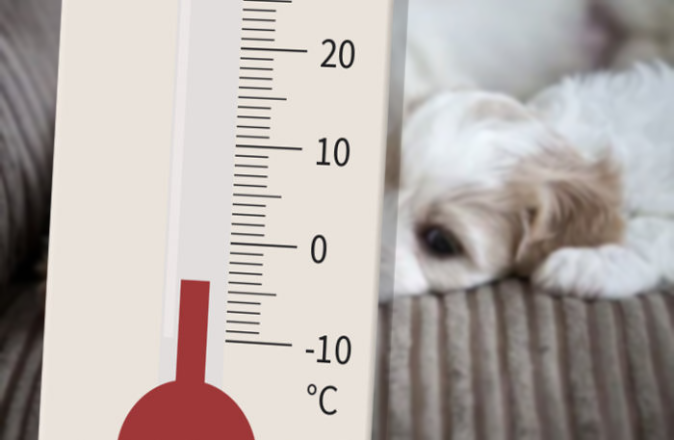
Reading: {"value": -4, "unit": "°C"}
